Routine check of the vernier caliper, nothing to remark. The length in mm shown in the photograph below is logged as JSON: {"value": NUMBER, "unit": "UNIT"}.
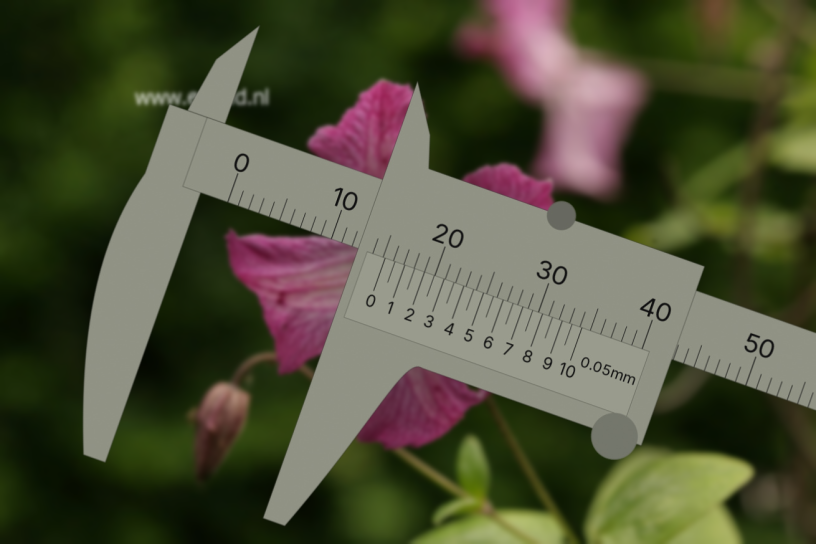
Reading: {"value": 15.2, "unit": "mm"}
